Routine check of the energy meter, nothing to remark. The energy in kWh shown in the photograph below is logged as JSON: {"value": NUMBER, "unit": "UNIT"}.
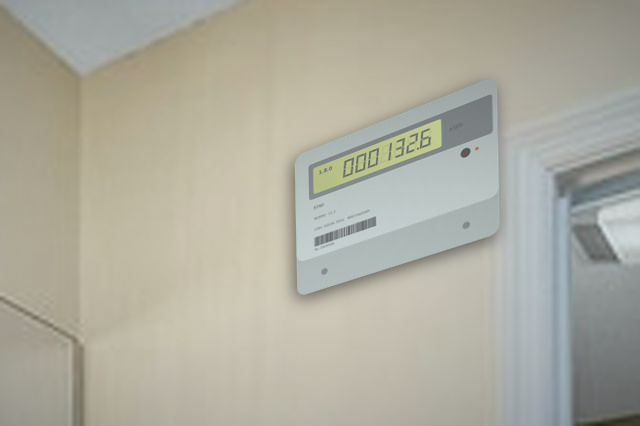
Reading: {"value": 132.6, "unit": "kWh"}
